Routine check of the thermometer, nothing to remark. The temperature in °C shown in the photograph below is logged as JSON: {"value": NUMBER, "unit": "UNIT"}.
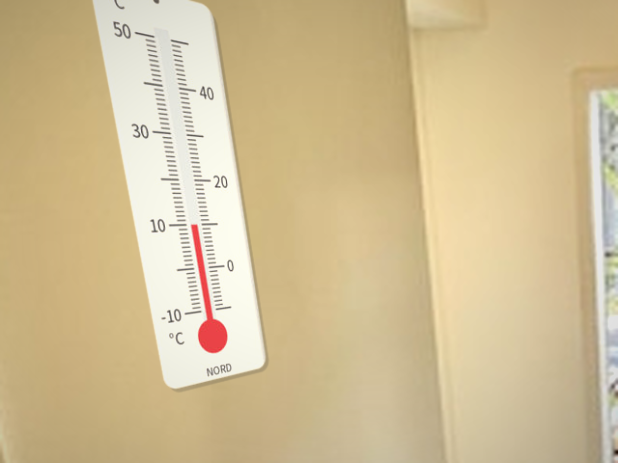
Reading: {"value": 10, "unit": "°C"}
